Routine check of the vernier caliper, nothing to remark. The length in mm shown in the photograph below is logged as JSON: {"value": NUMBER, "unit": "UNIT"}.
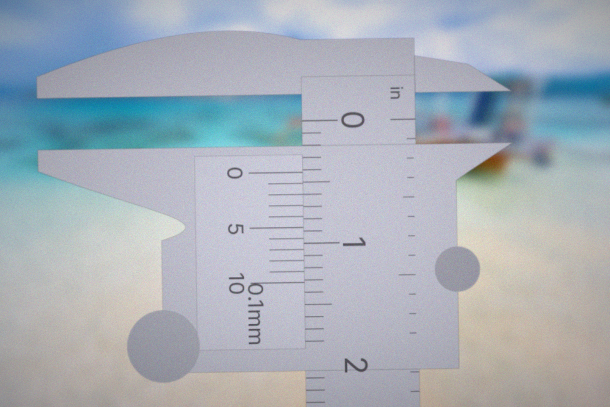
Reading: {"value": 4.2, "unit": "mm"}
